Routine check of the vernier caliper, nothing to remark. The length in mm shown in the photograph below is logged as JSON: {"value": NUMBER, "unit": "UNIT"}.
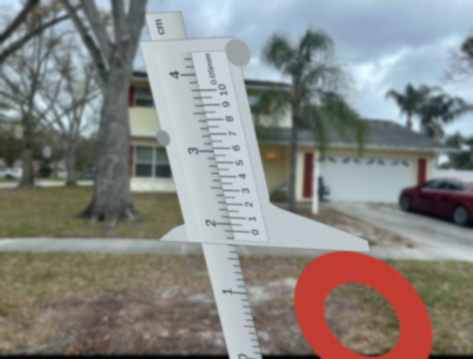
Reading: {"value": 19.0, "unit": "mm"}
